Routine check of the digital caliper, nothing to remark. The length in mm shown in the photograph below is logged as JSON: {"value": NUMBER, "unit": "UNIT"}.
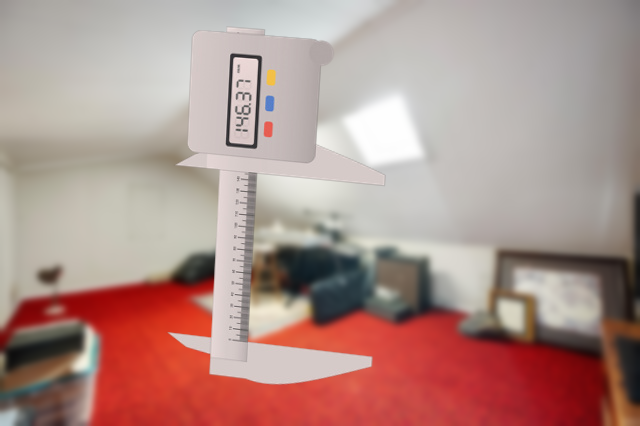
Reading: {"value": 146.37, "unit": "mm"}
